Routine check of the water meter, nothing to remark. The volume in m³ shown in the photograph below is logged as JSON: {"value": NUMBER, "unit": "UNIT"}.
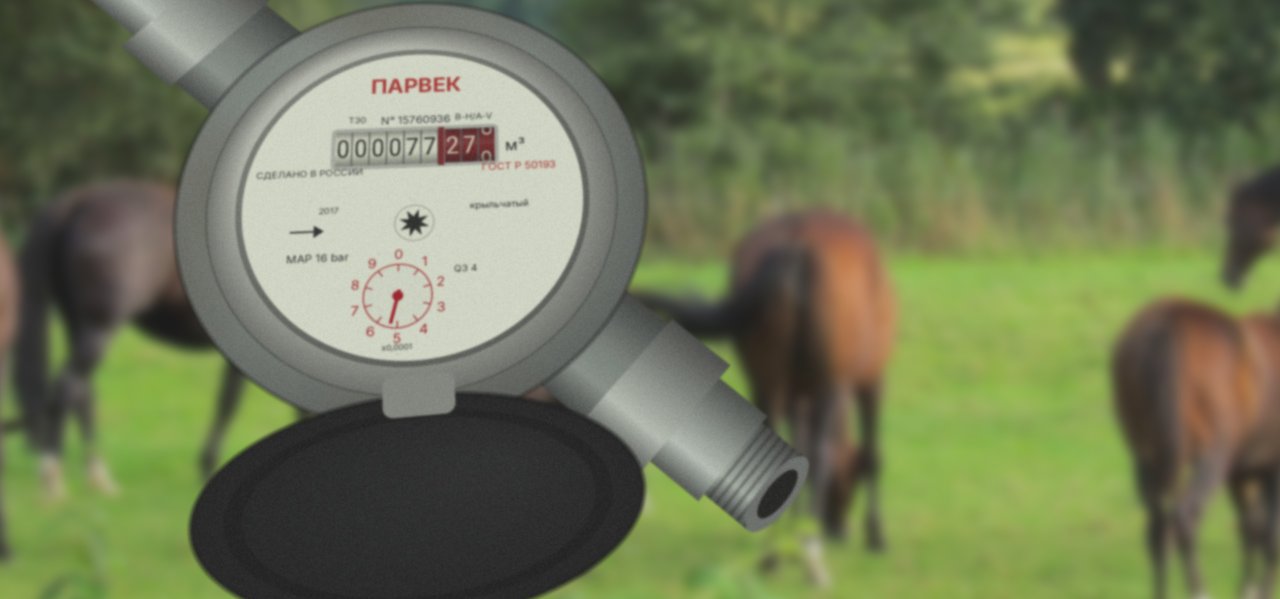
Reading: {"value": 77.2785, "unit": "m³"}
